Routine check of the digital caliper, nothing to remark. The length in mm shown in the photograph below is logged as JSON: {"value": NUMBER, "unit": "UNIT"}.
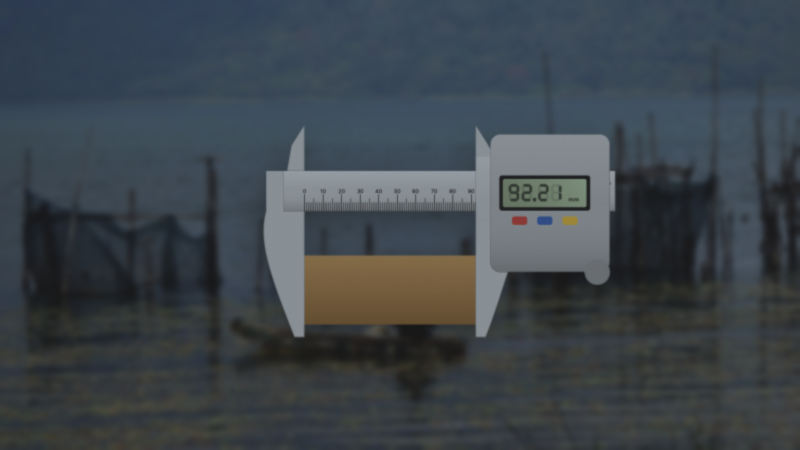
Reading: {"value": 92.21, "unit": "mm"}
